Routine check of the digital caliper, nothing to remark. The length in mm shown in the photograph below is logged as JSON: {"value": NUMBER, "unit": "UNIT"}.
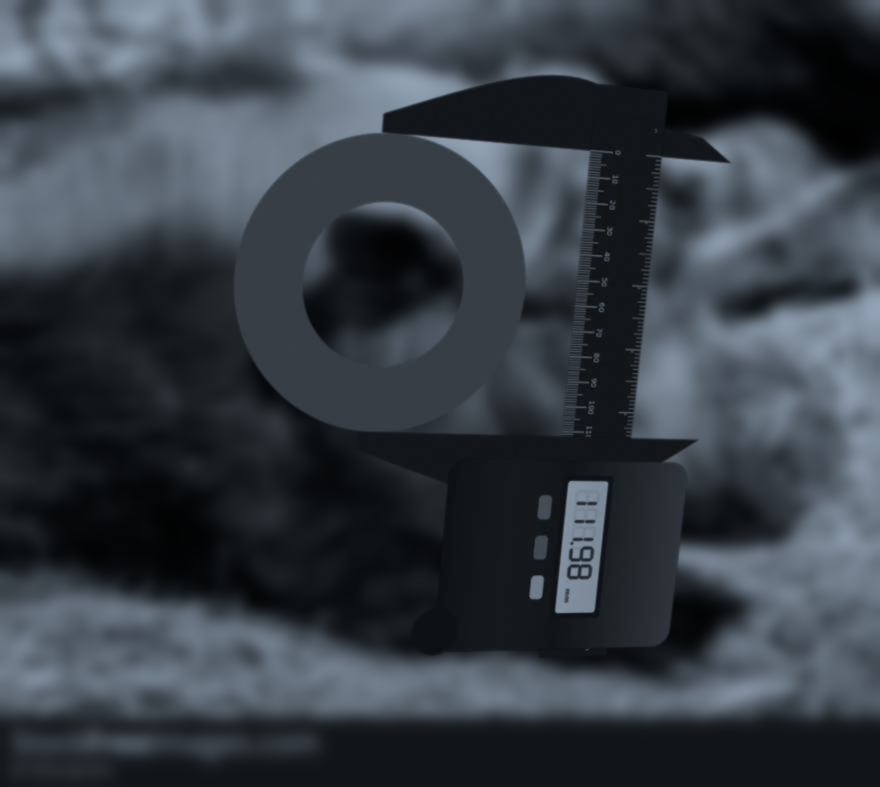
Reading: {"value": 111.98, "unit": "mm"}
